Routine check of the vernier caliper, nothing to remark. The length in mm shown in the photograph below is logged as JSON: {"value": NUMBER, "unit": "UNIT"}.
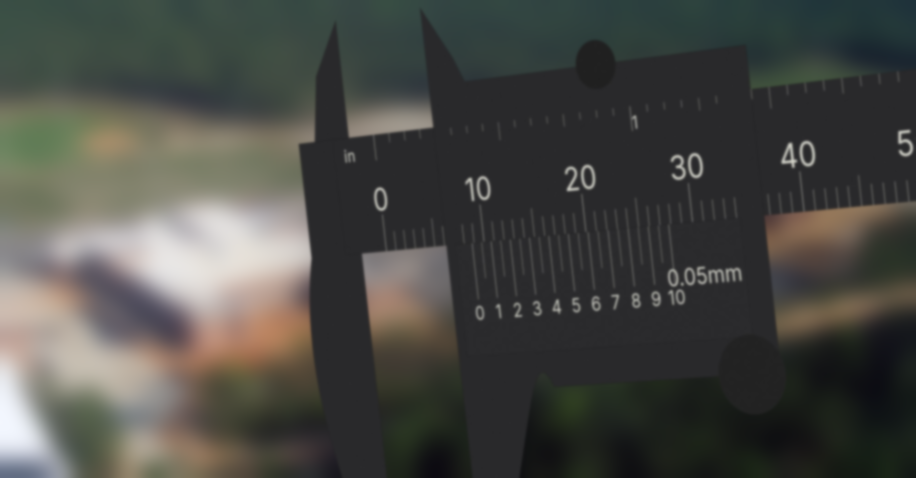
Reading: {"value": 8.8, "unit": "mm"}
